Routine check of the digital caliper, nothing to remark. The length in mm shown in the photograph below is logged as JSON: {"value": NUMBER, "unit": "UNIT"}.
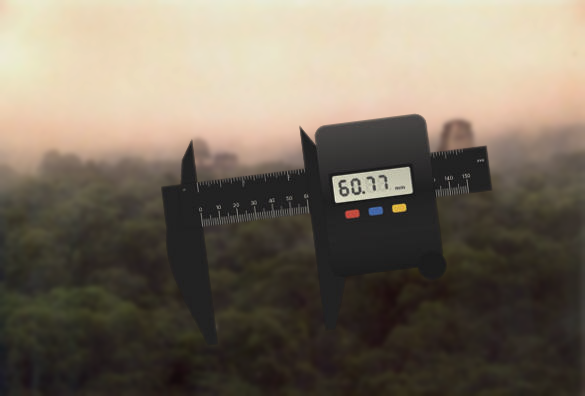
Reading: {"value": 60.77, "unit": "mm"}
